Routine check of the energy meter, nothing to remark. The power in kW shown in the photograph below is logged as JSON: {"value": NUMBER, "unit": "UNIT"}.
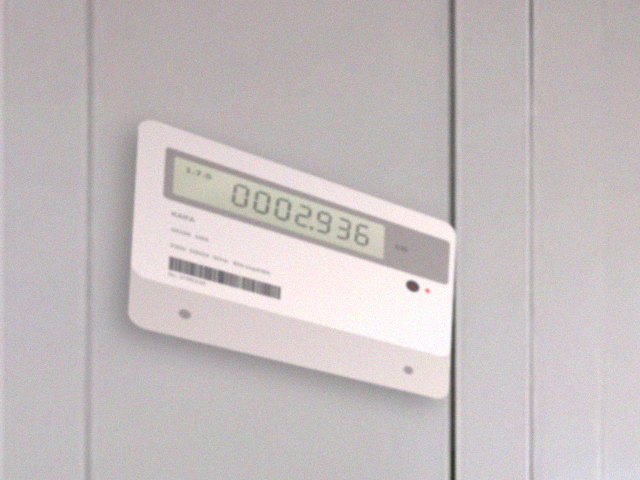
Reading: {"value": 2.936, "unit": "kW"}
